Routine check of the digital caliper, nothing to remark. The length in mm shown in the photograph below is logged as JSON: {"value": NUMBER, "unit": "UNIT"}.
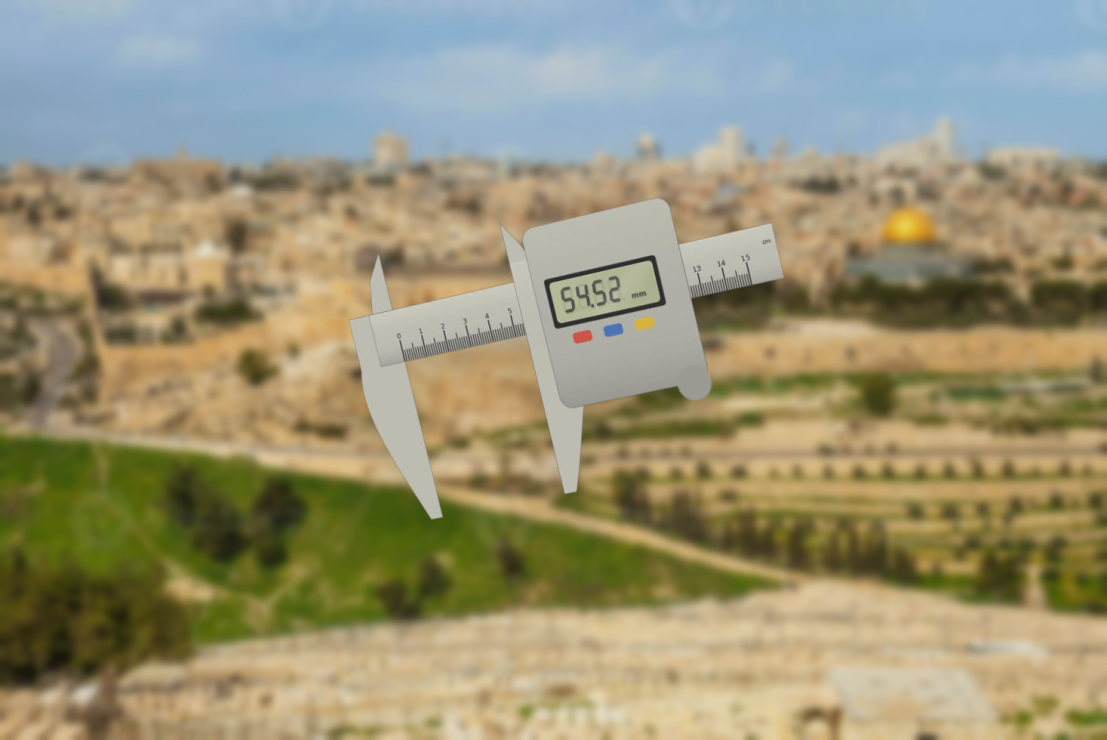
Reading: {"value": 54.52, "unit": "mm"}
